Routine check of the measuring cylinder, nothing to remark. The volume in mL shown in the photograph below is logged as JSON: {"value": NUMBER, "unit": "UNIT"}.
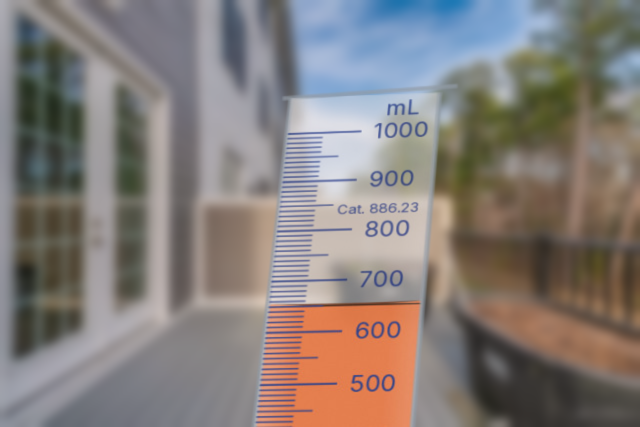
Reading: {"value": 650, "unit": "mL"}
